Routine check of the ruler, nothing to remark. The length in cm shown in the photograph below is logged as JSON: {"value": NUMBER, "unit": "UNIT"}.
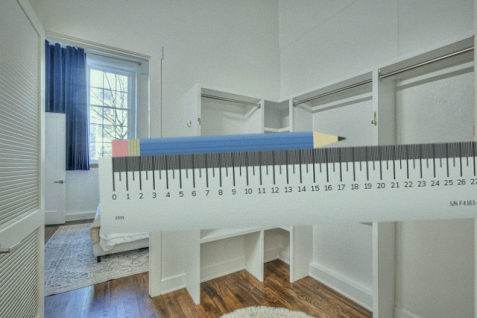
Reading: {"value": 17.5, "unit": "cm"}
